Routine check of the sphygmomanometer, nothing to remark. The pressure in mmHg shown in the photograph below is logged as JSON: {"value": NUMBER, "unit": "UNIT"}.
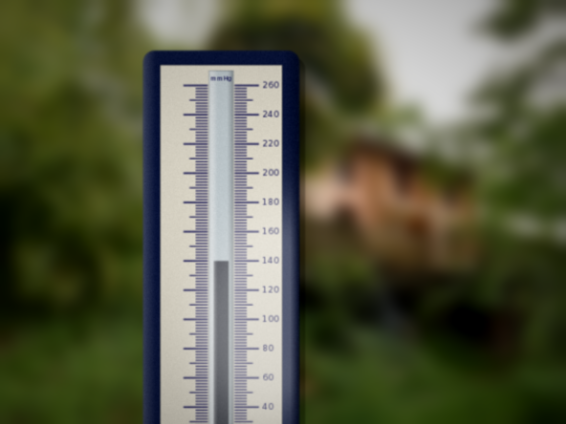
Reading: {"value": 140, "unit": "mmHg"}
